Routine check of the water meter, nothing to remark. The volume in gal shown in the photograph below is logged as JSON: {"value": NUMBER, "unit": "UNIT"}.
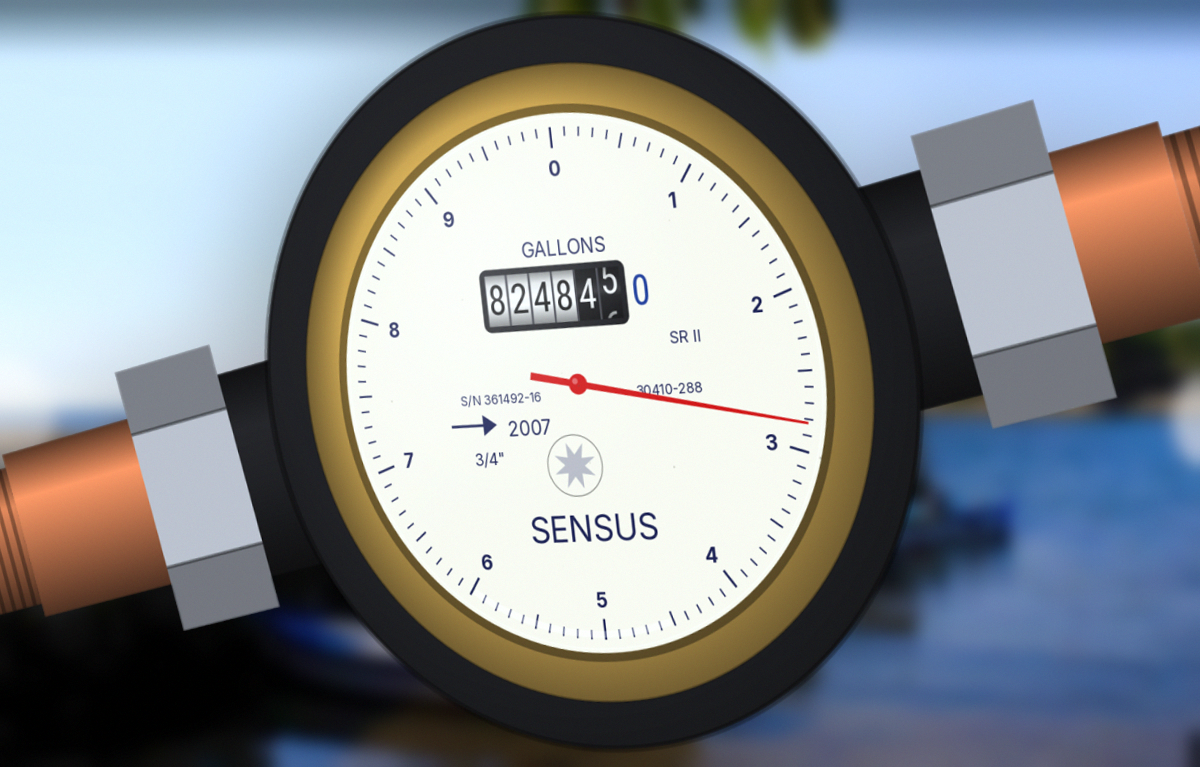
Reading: {"value": 8248452.8, "unit": "gal"}
